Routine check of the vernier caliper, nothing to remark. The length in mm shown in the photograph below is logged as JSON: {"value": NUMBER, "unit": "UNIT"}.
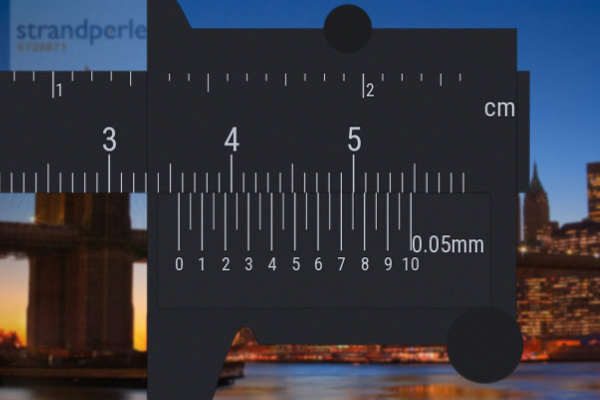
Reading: {"value": 35.7, "unit": "mm"}
